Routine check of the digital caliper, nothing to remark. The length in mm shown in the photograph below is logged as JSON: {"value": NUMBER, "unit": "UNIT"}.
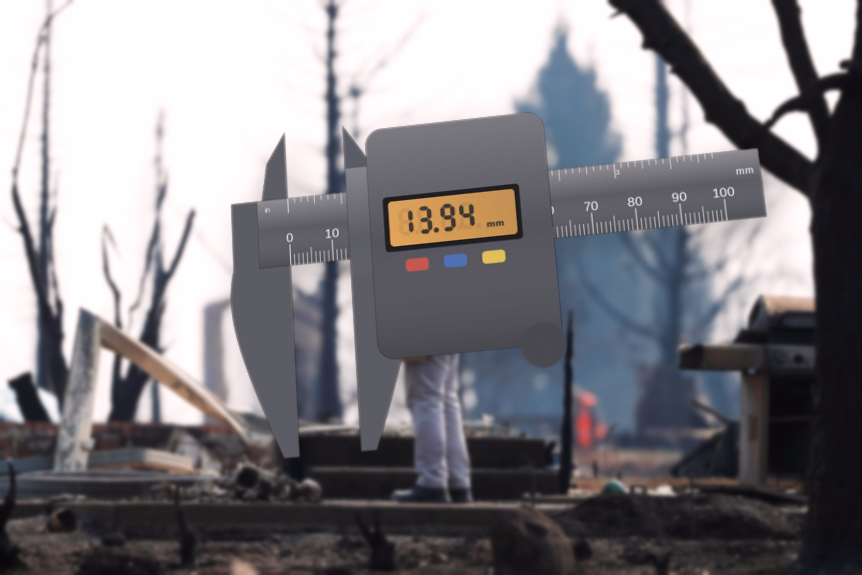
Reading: {"value": 13.94, "unit": "mm"}
